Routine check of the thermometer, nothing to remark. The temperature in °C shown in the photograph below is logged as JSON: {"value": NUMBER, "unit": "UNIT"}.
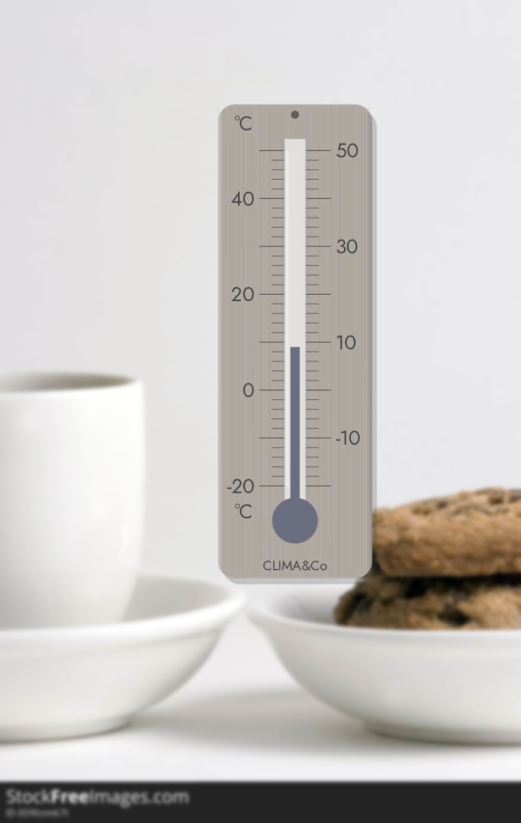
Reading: {"value": 9, "unit": "°C"}
